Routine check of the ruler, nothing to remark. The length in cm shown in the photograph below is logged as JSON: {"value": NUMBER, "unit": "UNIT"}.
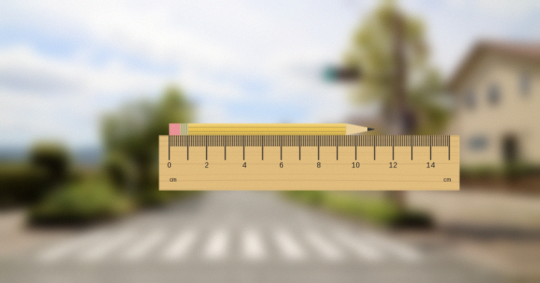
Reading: {"value": 11, "unit": "cm"}
